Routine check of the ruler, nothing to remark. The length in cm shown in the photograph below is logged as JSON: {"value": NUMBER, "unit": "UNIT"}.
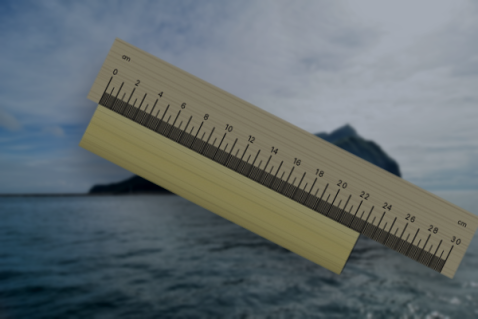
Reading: {"value": 23, "unit": "cm"}
